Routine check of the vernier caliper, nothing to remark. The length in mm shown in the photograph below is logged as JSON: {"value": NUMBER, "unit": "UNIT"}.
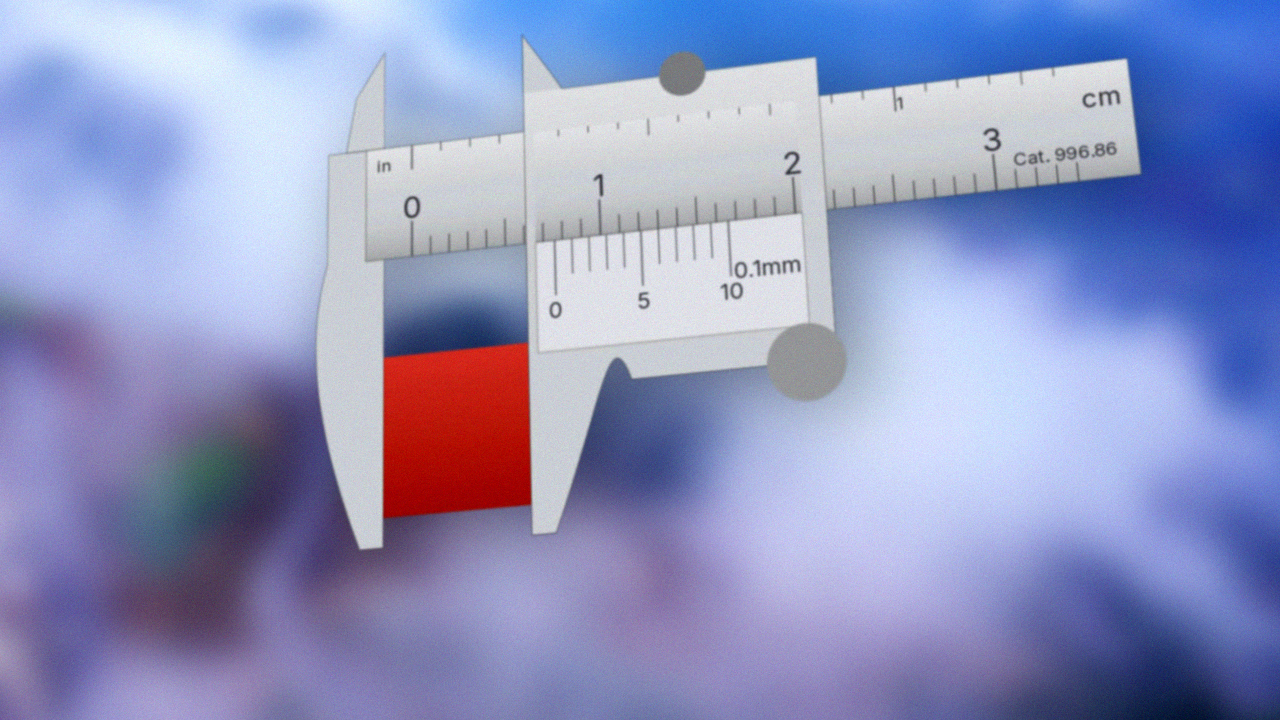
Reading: {"value": 7.6, "unit": "mm"}
